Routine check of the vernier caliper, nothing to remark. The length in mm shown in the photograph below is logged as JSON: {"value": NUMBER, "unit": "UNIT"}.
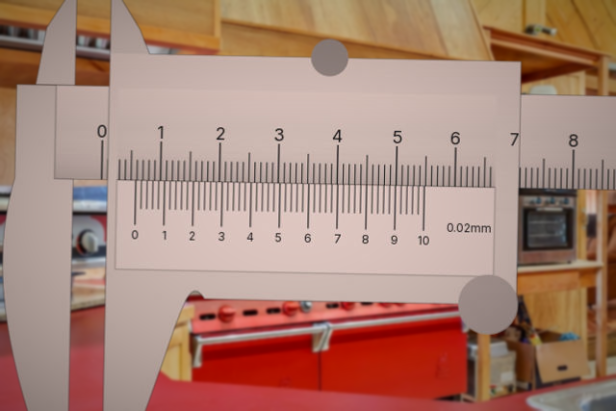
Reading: {"value": 5.8, "unit": "mm"}
